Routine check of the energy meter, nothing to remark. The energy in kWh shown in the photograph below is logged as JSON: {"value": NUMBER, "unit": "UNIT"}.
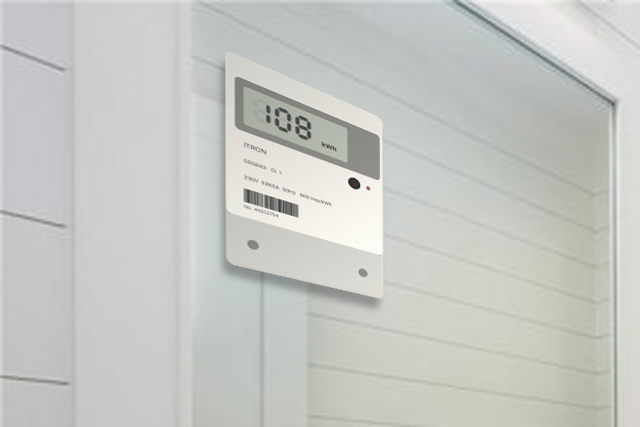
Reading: {"value": 108, "unit": "kWh"}
